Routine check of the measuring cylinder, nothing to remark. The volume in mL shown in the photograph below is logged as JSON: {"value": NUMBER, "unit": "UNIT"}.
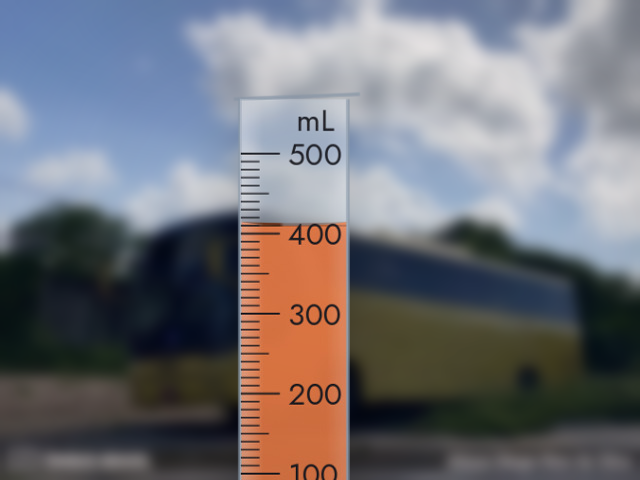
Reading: {"value": 410, "unit": "mL"}
